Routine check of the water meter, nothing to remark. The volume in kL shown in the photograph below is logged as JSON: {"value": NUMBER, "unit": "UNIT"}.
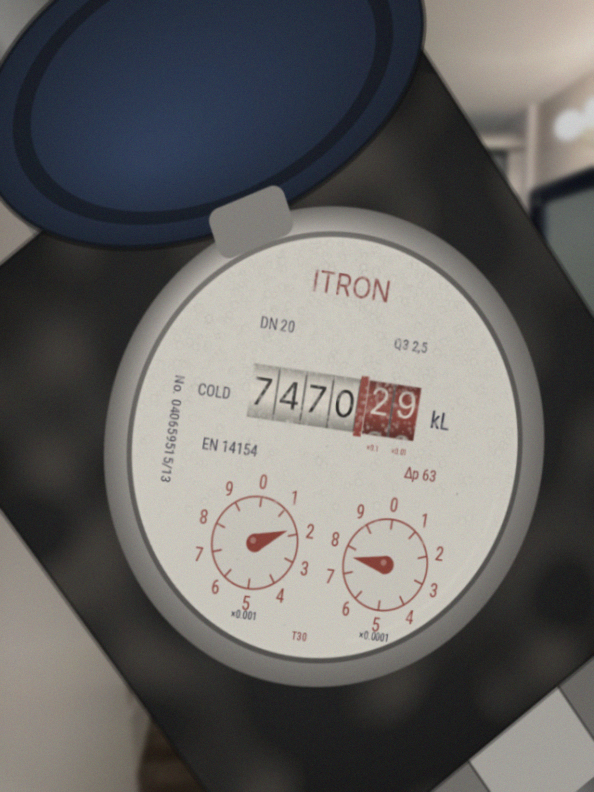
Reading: {"value": 7470.2917, "unit": "kL"}
